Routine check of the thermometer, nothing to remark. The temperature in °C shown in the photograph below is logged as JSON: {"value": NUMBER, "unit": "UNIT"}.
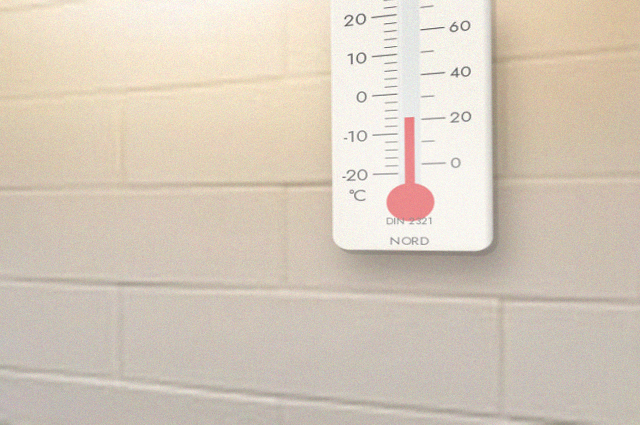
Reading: {"value": -6, "unit": "°C"}
